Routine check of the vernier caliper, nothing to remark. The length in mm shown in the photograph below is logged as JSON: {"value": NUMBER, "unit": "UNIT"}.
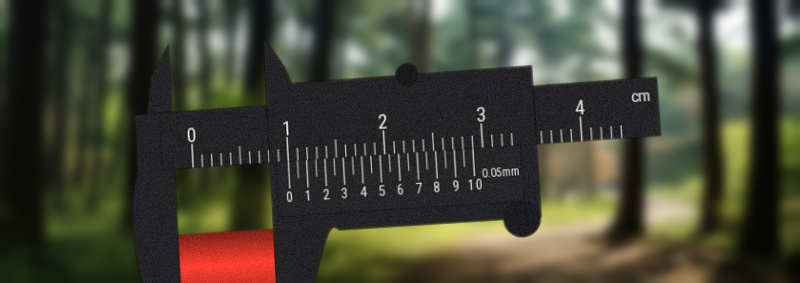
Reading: {"value": 10.0, "unit": "mm"}
